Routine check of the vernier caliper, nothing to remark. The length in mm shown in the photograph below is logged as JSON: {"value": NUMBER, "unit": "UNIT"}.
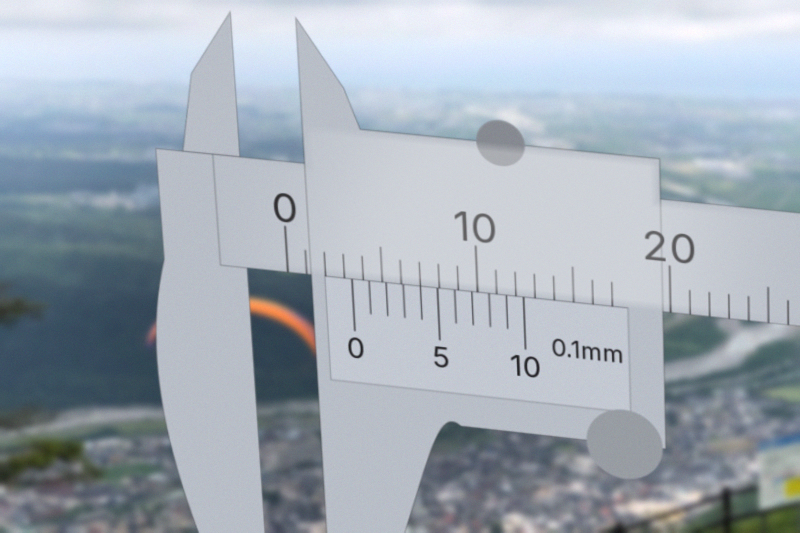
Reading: {"value": 3.4, "unit": "mm"}
